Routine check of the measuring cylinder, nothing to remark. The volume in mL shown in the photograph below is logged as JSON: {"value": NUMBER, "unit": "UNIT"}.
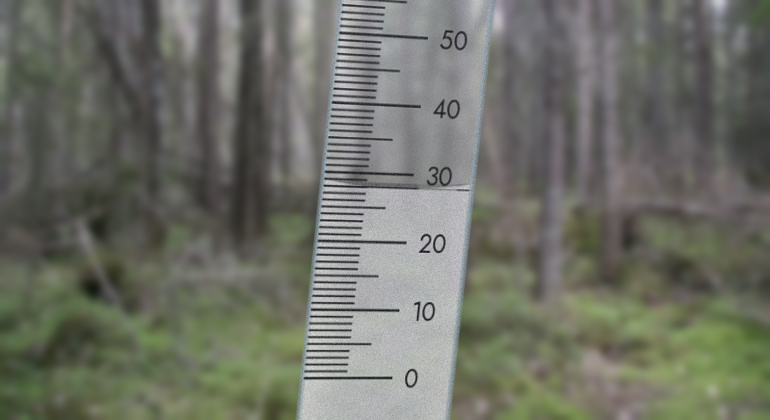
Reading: {"value": 28, "unit": "mL"}
